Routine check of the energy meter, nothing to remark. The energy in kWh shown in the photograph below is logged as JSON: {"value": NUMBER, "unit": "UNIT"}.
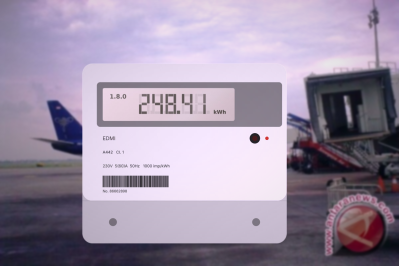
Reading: {"value": 248.41, "unit": "kWh"}
